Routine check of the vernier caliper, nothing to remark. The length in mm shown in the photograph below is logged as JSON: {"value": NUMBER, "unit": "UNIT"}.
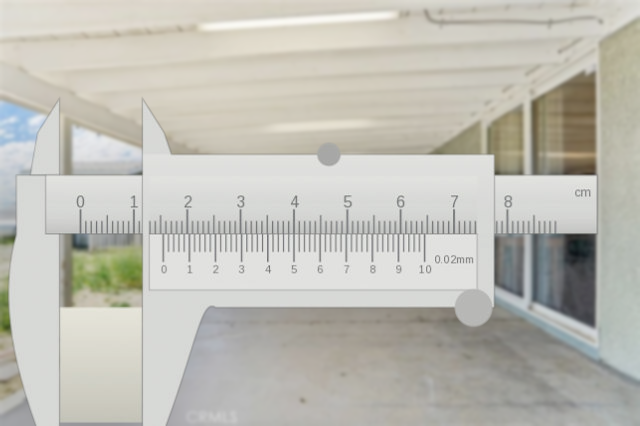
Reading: {"value": 15.5, "unit": "mm"}
